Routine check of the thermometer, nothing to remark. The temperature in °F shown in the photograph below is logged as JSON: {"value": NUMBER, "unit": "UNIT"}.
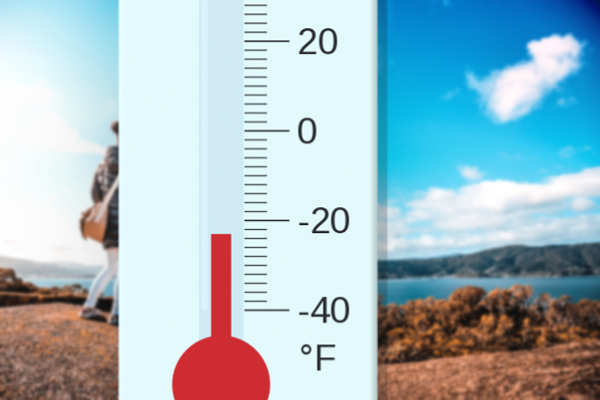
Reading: {"value": -23, "unit": "°F"}
